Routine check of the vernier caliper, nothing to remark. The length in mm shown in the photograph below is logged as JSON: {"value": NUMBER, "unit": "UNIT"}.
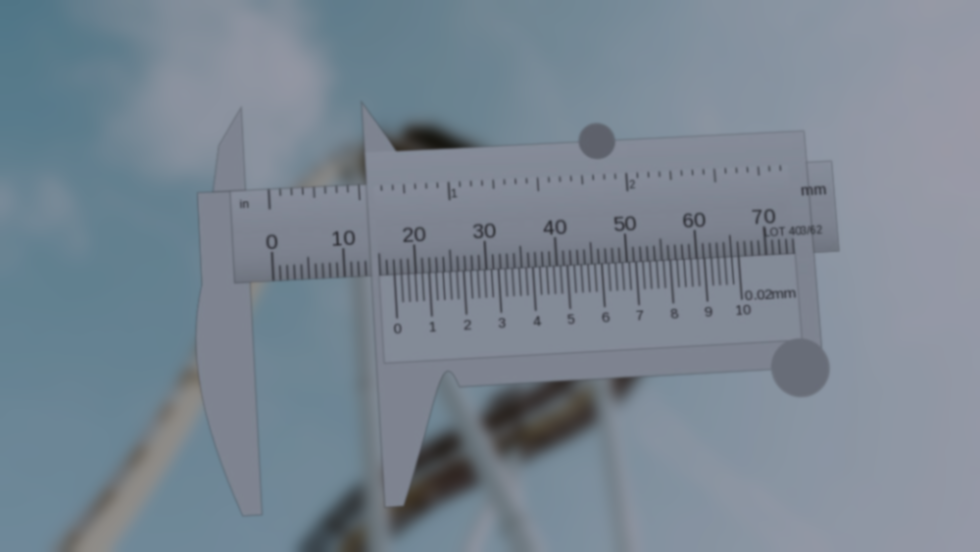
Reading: {"value": 17.0, "unit": "mm"}
